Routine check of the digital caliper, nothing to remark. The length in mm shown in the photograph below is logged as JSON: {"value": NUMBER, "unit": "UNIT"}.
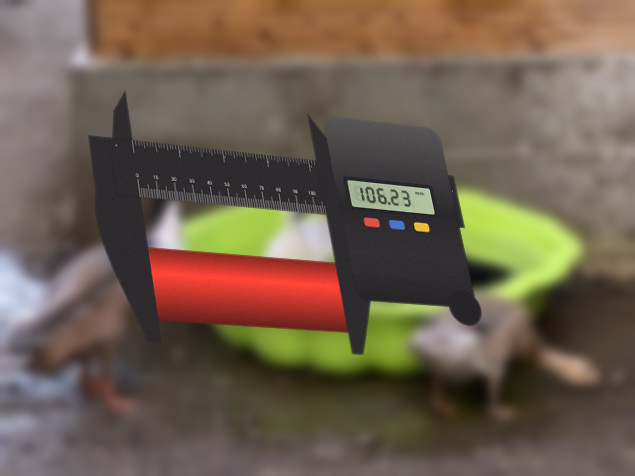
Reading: {"value": 106.23, "unit": "mm"}
